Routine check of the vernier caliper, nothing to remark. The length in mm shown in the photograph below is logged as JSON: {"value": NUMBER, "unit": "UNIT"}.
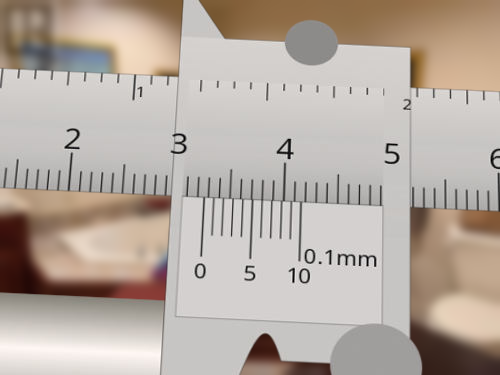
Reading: {"value": 32.6, "unit": "mm"}
